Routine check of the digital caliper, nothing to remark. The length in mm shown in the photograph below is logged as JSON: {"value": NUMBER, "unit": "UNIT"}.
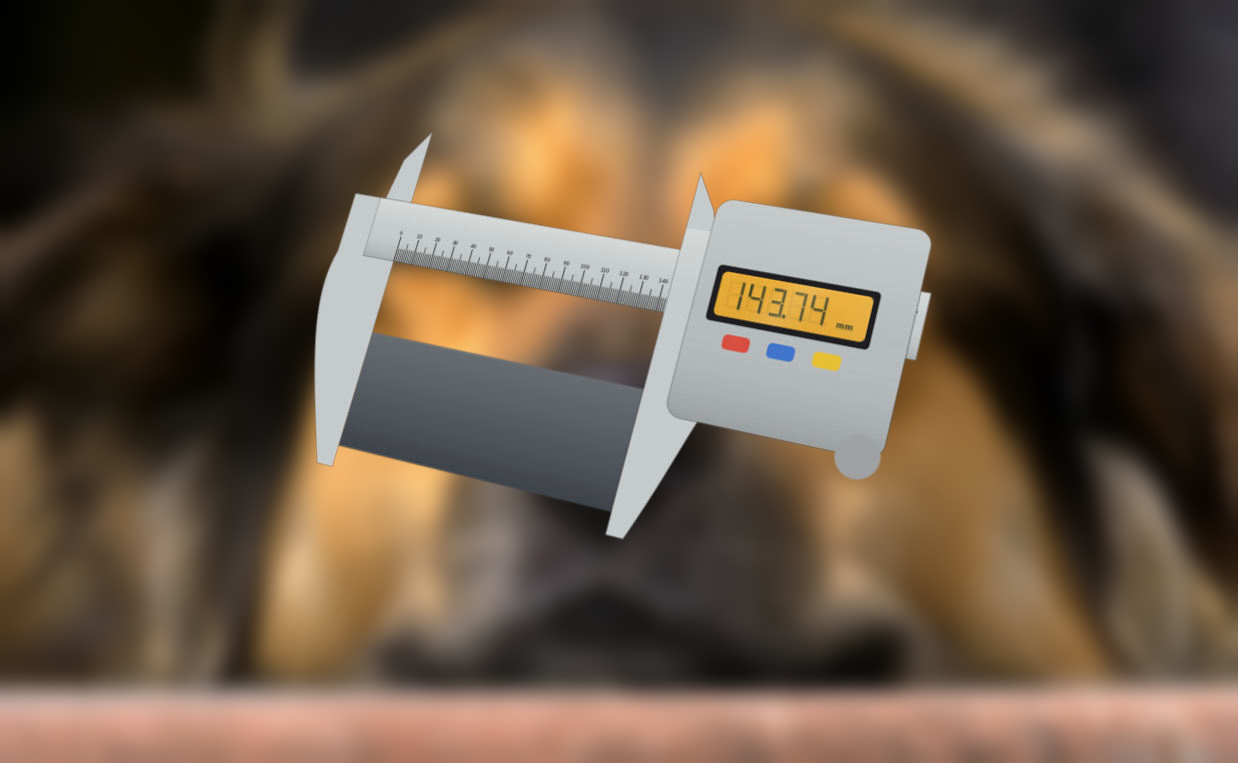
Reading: {"value": 143.74, "unit": "mm"}
